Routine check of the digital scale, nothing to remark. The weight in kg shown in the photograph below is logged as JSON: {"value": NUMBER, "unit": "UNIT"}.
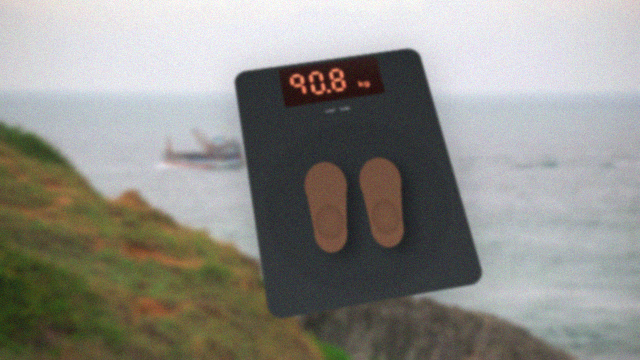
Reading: {"value": 90.8, "unit": "kg"}
